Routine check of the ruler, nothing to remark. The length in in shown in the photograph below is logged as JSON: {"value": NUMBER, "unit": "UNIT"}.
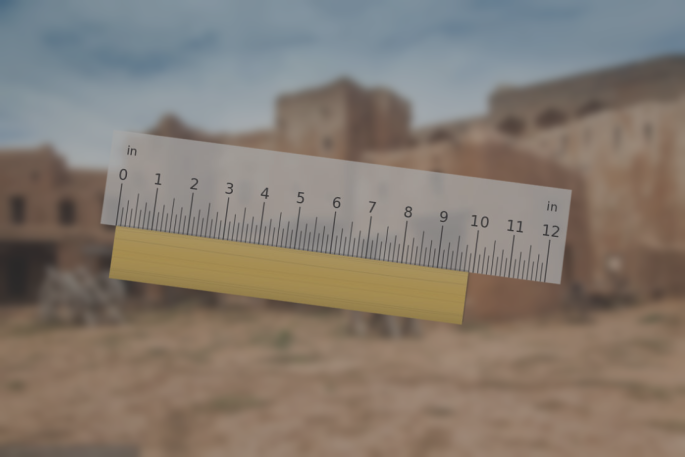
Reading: {"value": 9.875, "unit": "in"}
